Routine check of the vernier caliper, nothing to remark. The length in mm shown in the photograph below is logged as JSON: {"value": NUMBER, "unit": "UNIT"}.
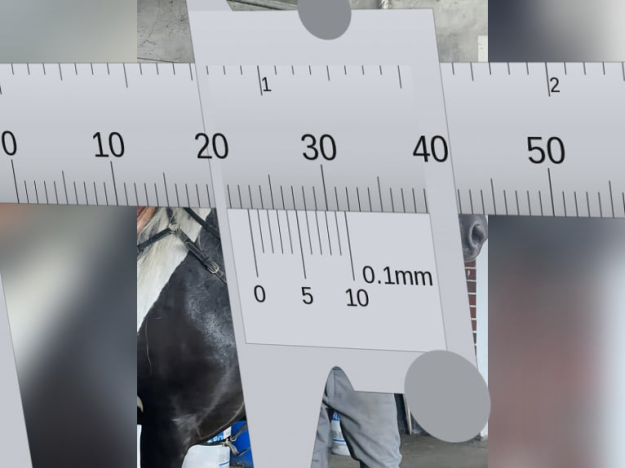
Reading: {"value": 22.6, "unit": "mm"}
